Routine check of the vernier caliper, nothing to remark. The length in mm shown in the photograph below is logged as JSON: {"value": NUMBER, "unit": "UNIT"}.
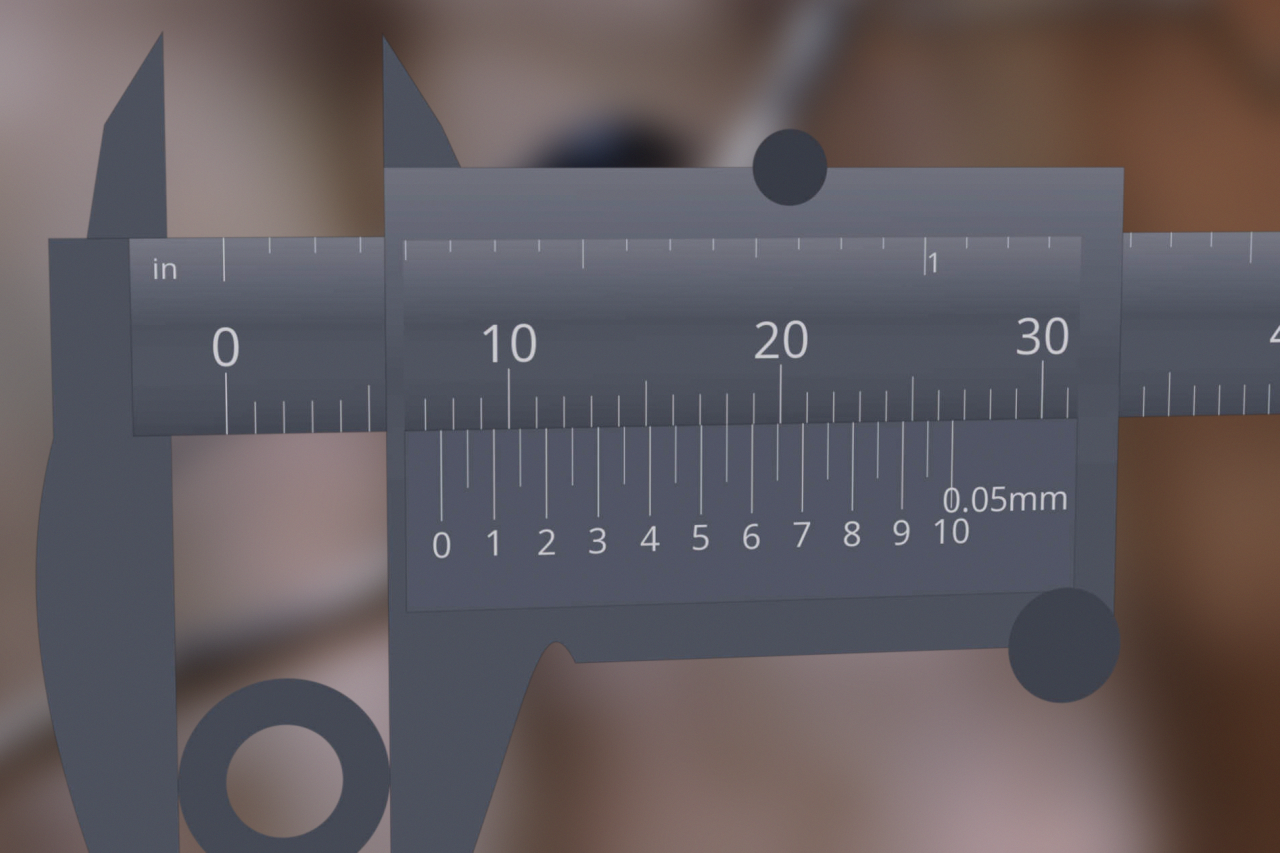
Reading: {"value": 7.55, "unit": "mm"}
